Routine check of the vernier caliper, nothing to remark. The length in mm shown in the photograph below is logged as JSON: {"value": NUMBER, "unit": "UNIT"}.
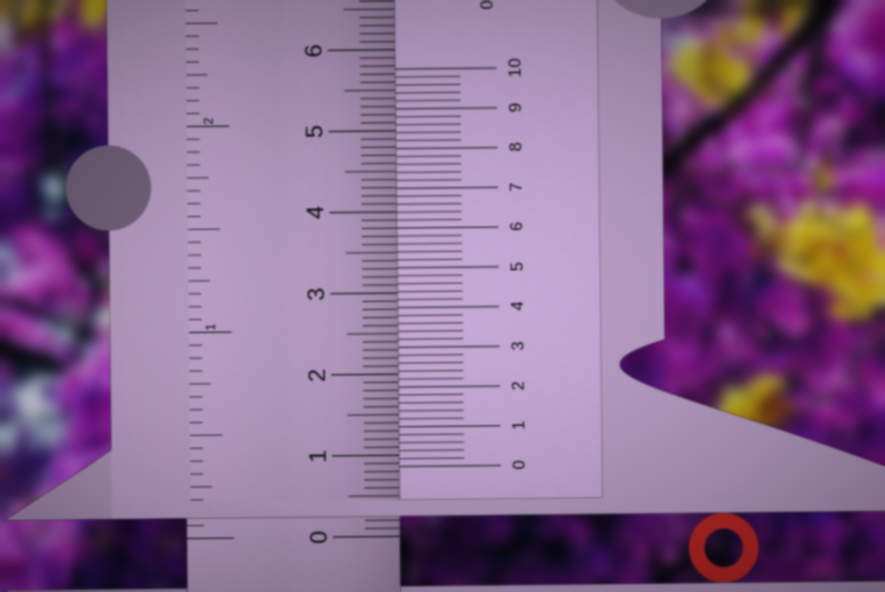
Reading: {"value": 8.6, "unit": "mm"}
